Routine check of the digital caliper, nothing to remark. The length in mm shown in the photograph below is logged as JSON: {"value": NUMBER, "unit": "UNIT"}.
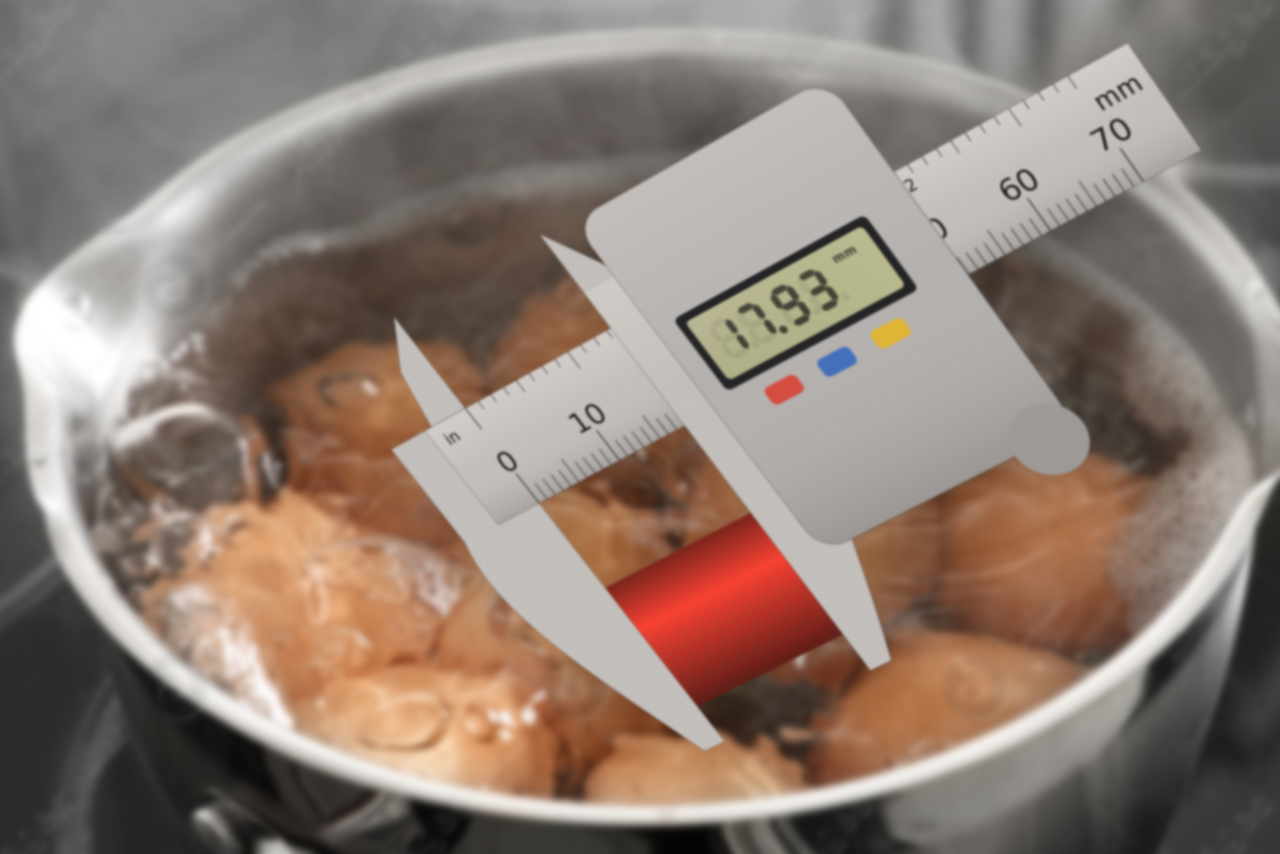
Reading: {"value": 17.93, "unit": "mm"}
